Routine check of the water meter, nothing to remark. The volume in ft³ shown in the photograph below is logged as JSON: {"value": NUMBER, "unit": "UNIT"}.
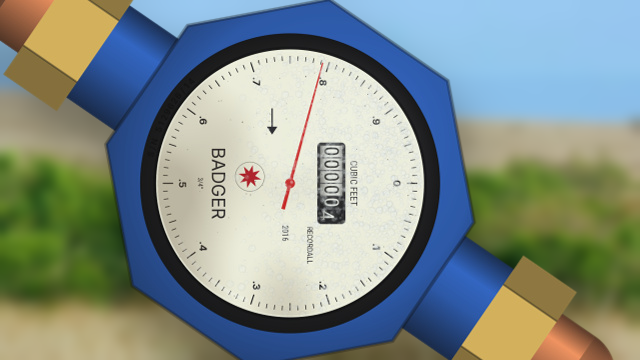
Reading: {"value": 3.79, "unit": "ft³"}
